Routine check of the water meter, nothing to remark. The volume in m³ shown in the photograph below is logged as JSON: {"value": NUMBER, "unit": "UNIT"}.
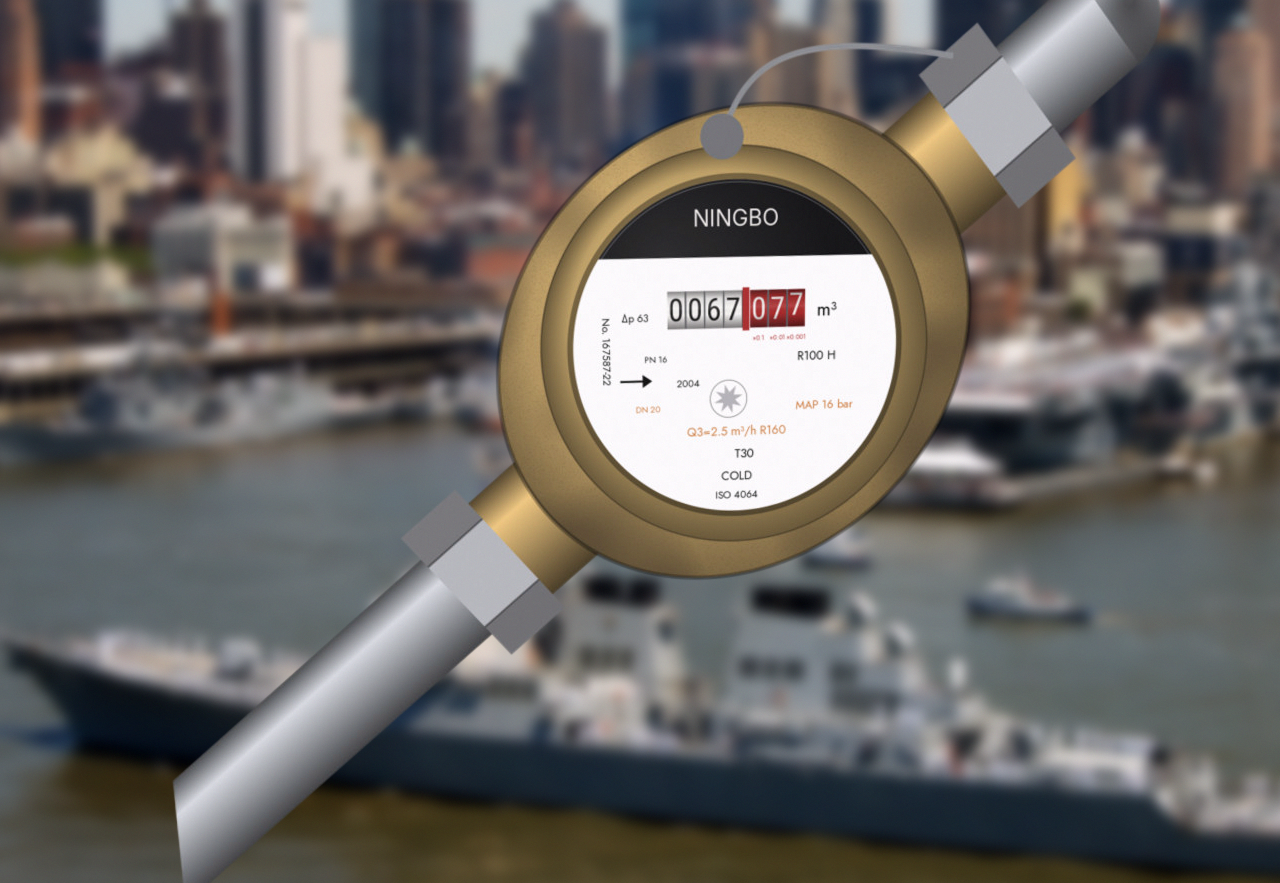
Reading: {"value": 67.077, "unit": "m³"}
